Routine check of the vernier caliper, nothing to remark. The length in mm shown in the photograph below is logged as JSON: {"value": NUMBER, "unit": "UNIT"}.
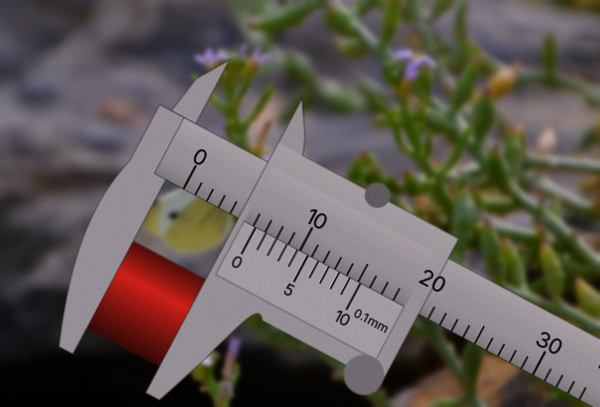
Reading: {"value": 6.2, "unit": "mm"}
